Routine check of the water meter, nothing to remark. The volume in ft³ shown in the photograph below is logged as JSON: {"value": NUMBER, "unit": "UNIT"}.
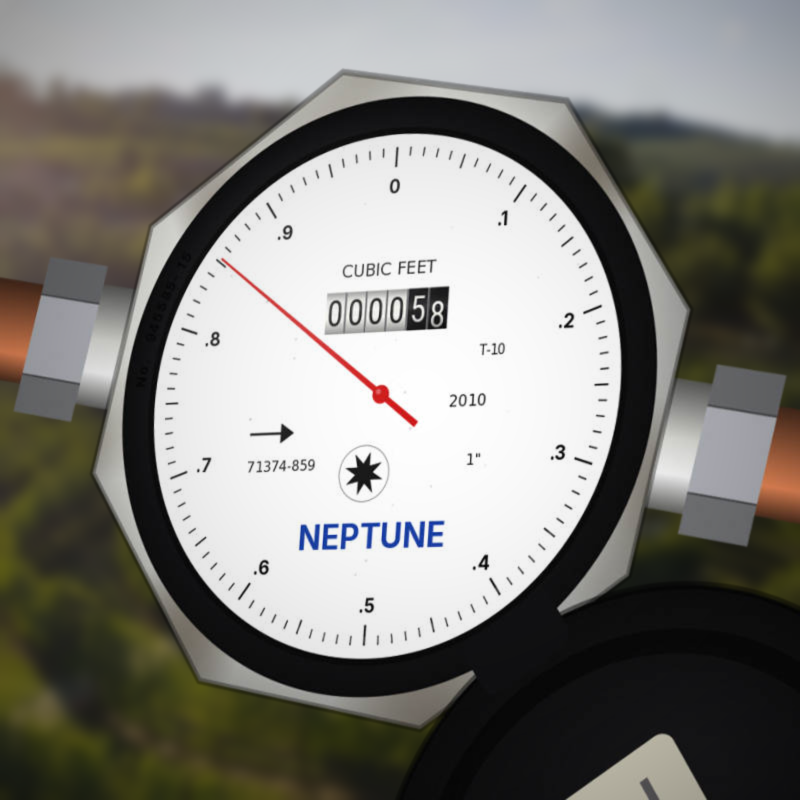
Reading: {"value": 57.85, "unit": "ft³"}
